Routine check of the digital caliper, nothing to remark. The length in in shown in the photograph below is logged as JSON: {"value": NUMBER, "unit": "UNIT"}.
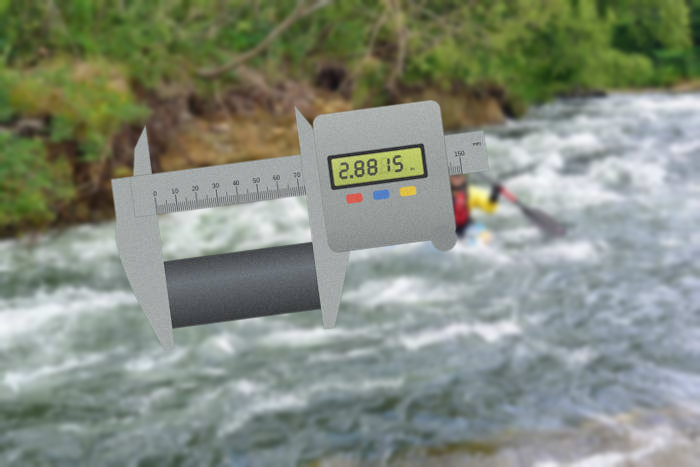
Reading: {"value": 2.8815, "unit": "in"}
